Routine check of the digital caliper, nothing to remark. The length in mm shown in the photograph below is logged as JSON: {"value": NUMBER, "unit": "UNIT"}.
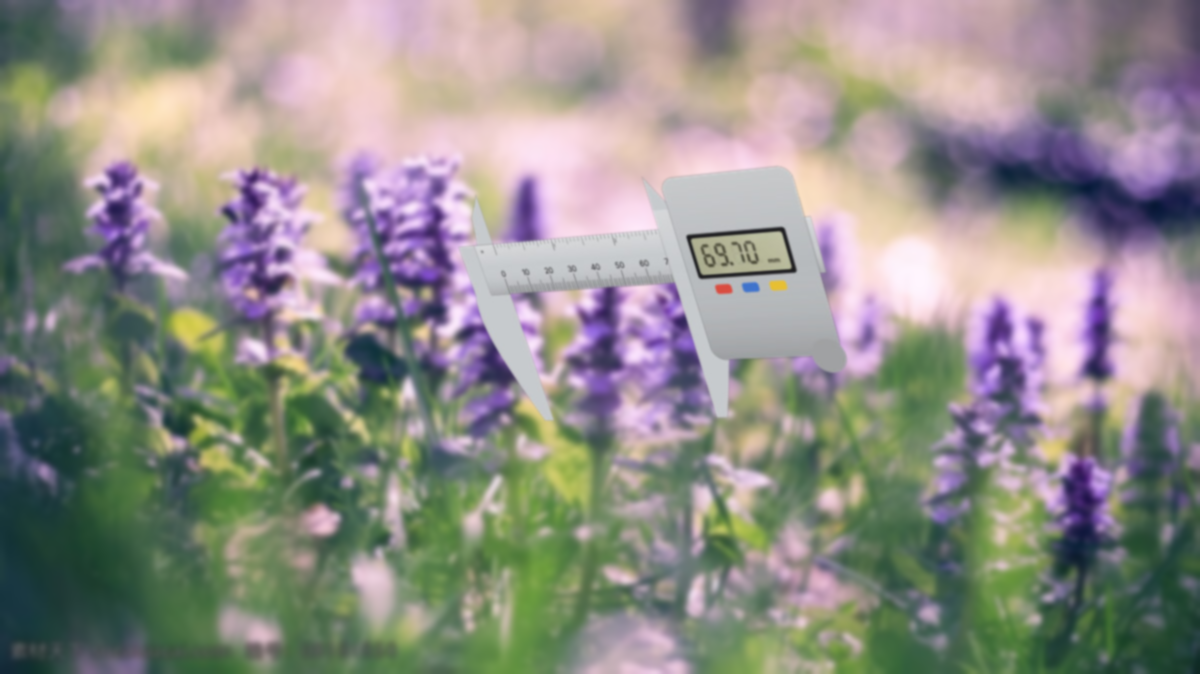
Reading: {"value": 69.70, "unit": "mm"}
